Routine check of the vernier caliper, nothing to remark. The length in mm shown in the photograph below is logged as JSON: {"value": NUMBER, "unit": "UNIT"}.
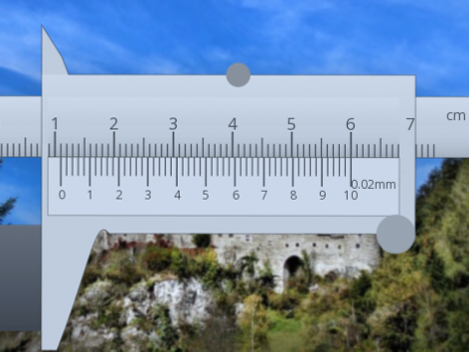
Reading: {"value": 11.0, "unit": "mm"}
